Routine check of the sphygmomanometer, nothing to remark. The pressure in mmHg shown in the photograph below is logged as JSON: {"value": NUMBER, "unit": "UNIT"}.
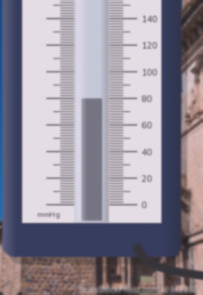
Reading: {"value": 80, "unit": "mmHg"}
